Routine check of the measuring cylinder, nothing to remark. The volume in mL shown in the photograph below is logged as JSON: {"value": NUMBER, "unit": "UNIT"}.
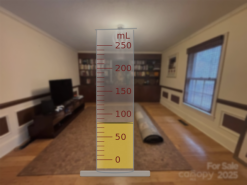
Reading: {"value": 80, "unit": "mL"}
